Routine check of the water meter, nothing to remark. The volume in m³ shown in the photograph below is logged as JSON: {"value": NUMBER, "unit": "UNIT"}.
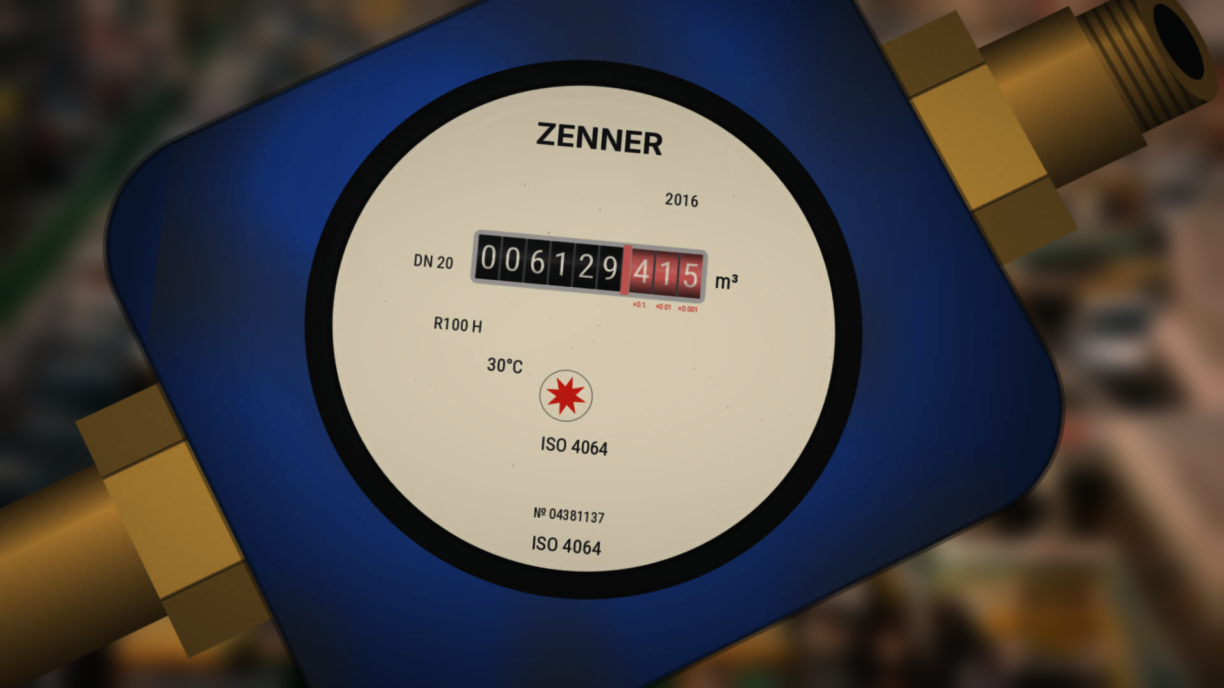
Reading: {"value": 6129.415, "unit": "m³"}
